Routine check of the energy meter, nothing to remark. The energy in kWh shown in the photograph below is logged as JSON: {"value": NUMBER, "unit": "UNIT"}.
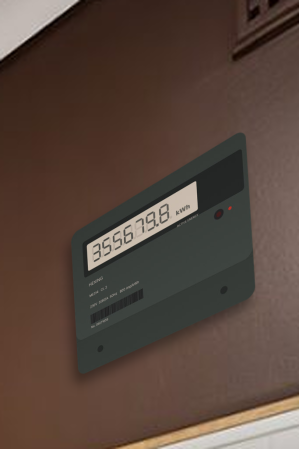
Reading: {"value": 355679.8, "unit": "kWh"}
